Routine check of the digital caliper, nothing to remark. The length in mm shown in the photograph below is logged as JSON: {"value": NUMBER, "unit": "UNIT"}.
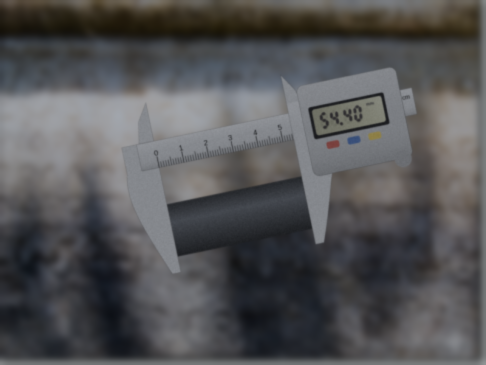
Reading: {"value": 54.40, "unit": "mm"}
